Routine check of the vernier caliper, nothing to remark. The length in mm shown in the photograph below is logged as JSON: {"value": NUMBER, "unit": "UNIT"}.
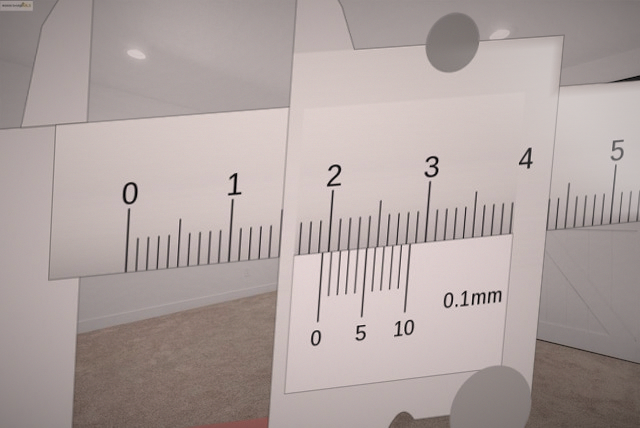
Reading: {"value": 19.4, "unit": "mm"}
